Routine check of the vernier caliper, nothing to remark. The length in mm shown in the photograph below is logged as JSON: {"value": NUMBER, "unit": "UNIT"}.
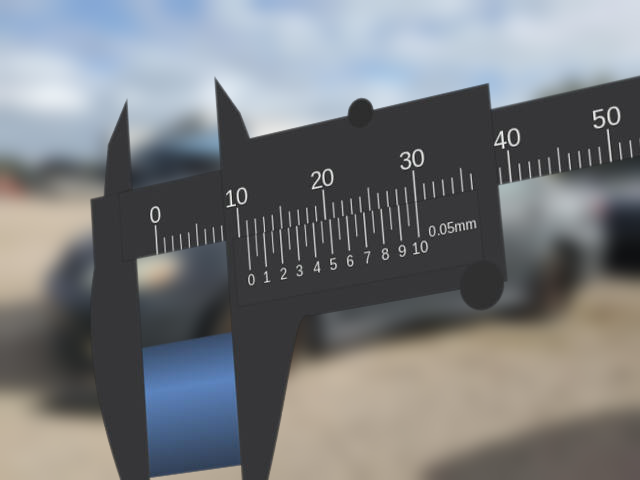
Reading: {"value": 11.0, "unit": "mm"}
